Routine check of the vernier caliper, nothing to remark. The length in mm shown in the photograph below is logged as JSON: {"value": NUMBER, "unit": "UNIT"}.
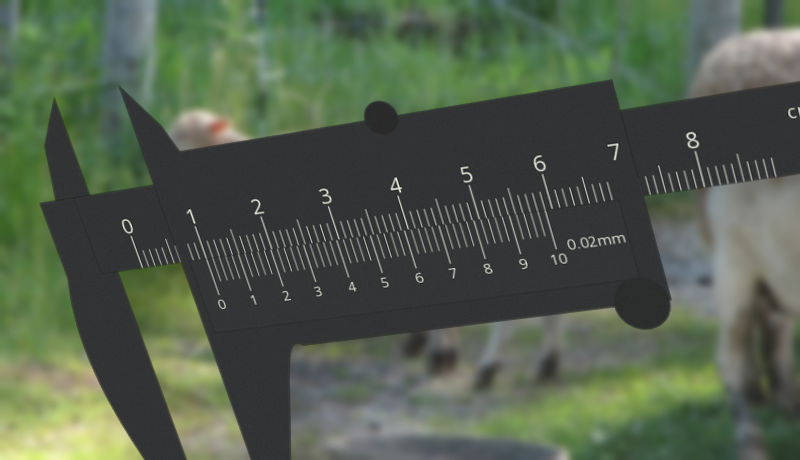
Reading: {"value": 10.0, "unit": "mm"}
